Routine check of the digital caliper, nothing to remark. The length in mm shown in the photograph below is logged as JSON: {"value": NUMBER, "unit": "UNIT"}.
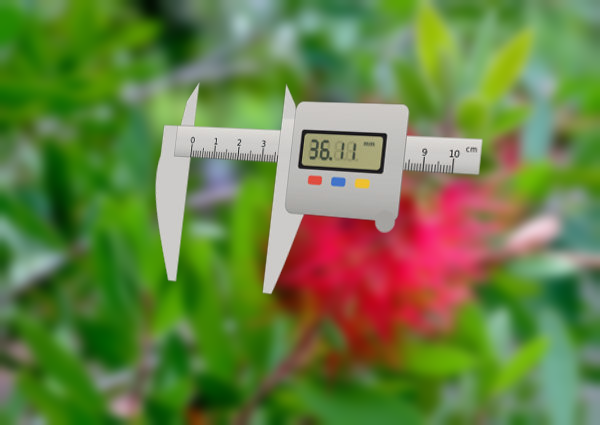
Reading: {"value": 36.11, "unit": "mm"}
